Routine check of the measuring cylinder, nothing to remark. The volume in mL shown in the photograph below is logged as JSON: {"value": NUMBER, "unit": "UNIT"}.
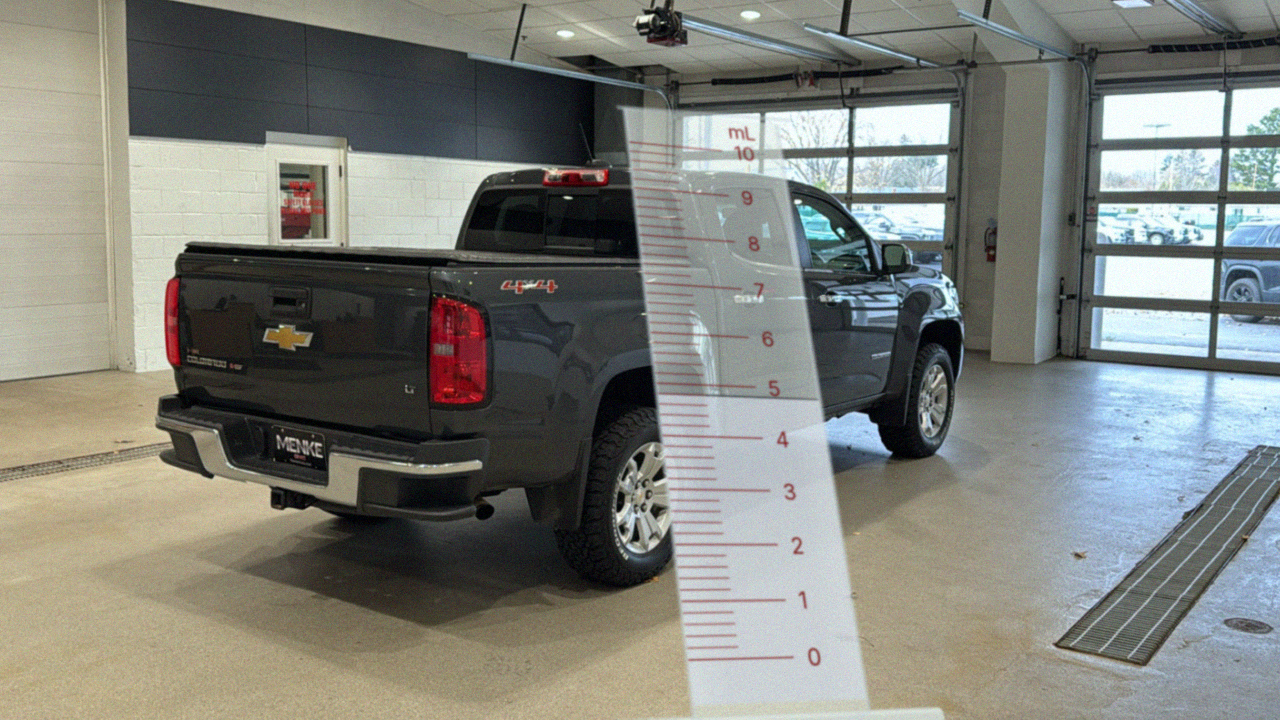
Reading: {"value": 4.8, "unit": "mL"}
